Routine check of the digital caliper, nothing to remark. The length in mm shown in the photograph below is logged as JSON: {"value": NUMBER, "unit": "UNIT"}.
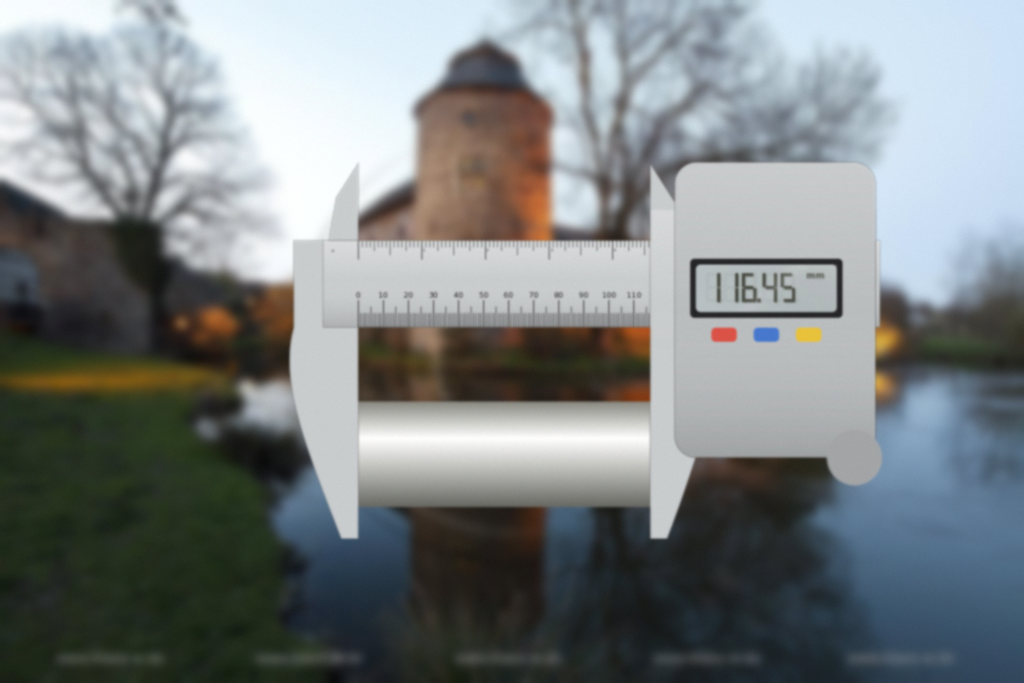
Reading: {"value": 116.45, "unit": "mm"}
